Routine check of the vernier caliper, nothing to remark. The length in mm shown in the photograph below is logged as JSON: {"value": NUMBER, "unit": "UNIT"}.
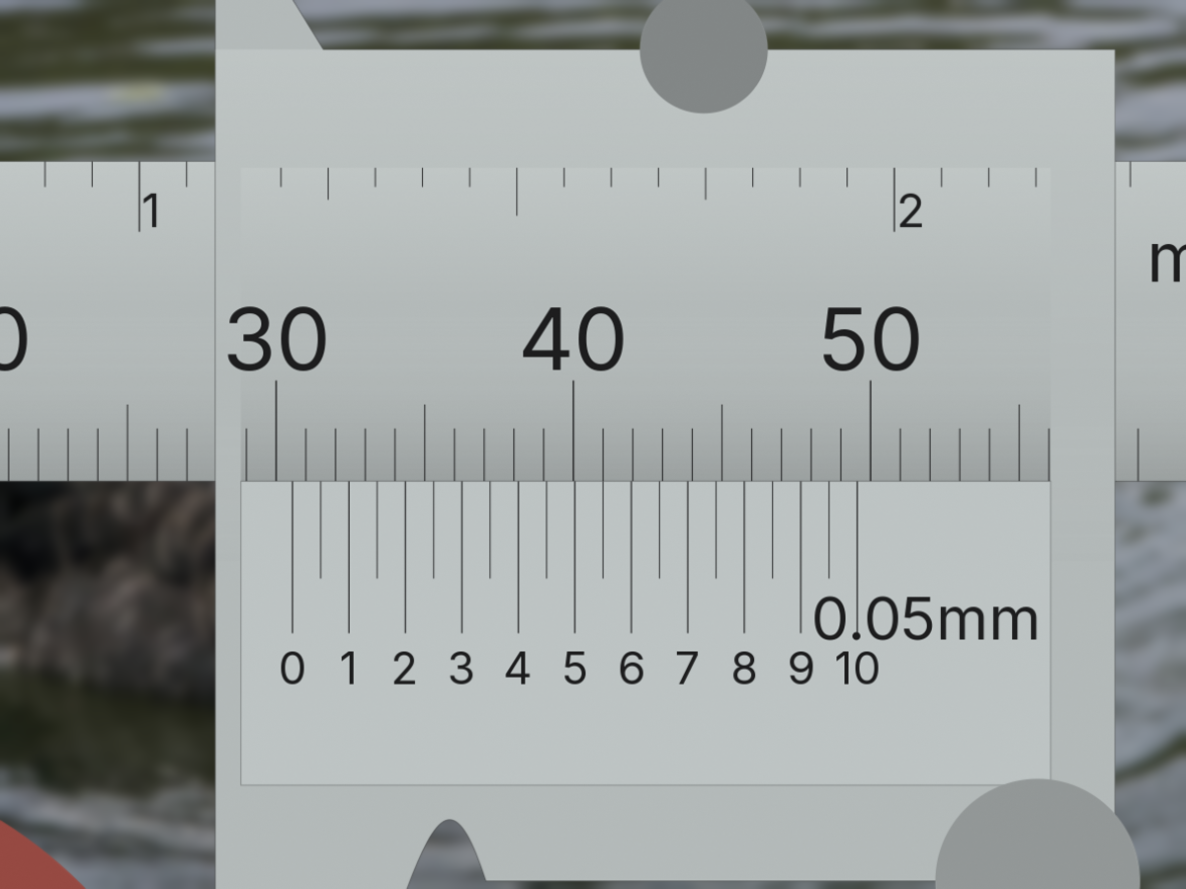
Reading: {"value": 30.55, "unit": "mm"}
